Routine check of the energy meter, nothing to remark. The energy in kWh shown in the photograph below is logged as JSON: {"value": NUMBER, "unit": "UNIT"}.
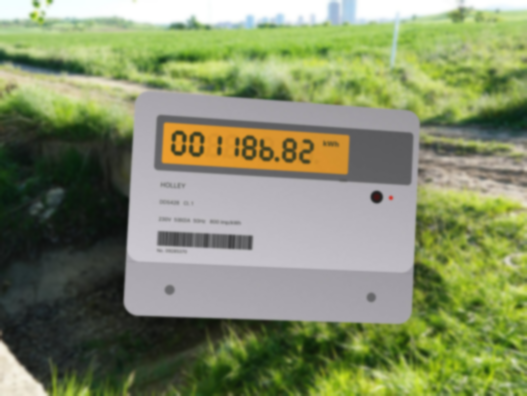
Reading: {"value": 1186.82, "unit": "kWh"}
